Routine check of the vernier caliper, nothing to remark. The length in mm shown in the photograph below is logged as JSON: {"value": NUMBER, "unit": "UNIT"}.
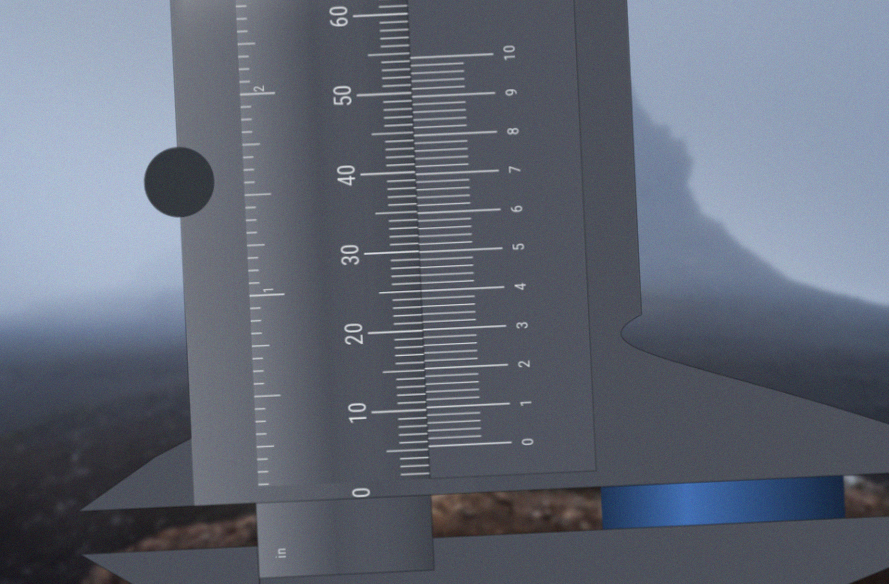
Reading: {"value": 5.4, "unit": "mm"}
